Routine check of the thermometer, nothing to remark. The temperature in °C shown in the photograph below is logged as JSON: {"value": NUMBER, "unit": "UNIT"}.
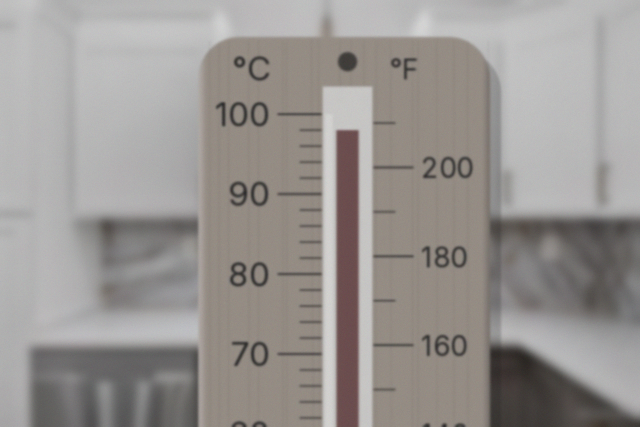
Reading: {"value": 98, "unit": "°C"}
